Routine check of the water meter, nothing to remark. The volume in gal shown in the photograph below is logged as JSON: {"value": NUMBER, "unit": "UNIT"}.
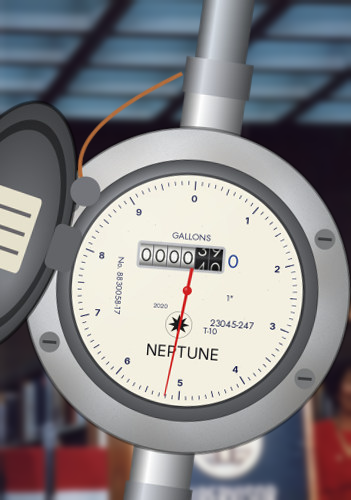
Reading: {"value": 395.2, "unit": "gal"}
